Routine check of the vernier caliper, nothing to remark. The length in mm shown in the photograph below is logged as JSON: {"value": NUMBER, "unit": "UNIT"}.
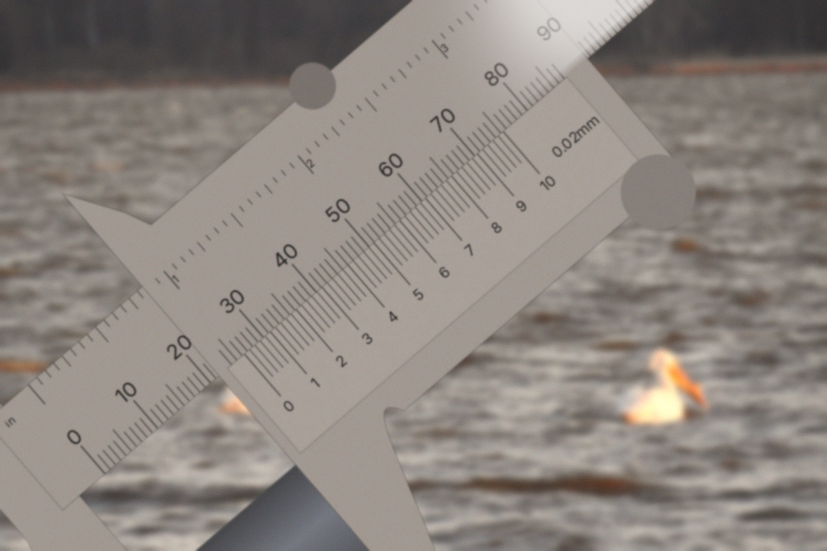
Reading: {"value": 26.4, "unit": "mm"}
